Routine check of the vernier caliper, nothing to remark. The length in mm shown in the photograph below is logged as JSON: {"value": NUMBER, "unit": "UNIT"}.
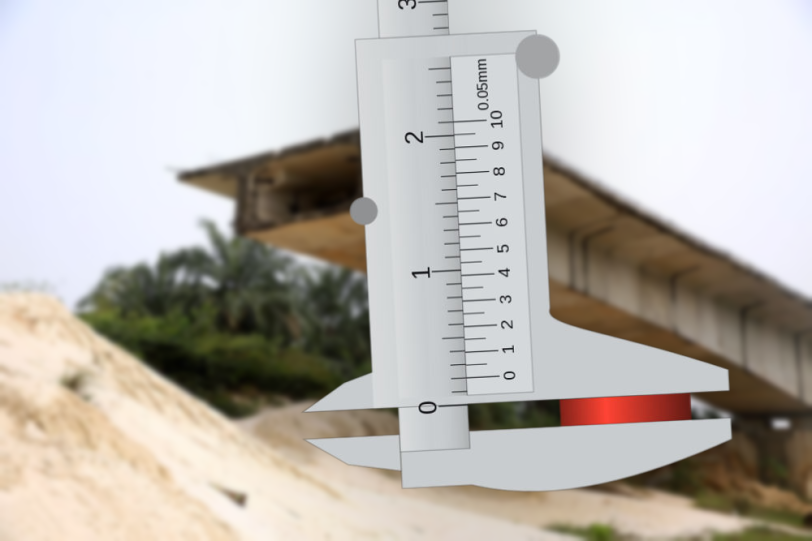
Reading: {"value": 2.0, "unit": "mm"}
